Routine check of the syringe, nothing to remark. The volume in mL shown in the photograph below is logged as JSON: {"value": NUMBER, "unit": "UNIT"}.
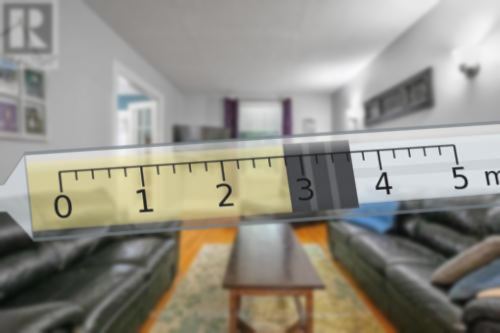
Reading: {"value": 2.8, "unit": "mL"}
